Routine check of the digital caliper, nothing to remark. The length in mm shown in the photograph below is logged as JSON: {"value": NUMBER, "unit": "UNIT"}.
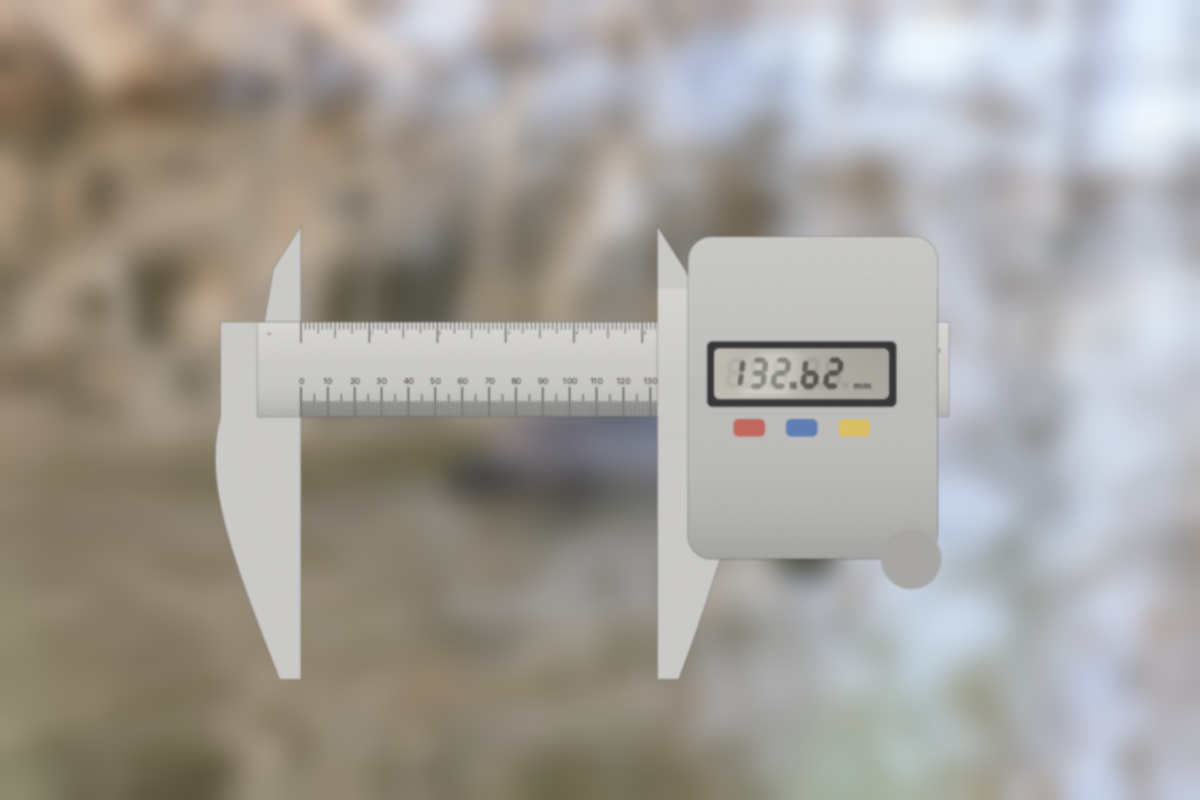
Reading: {"value": 132.62, "unit": "mm"}
